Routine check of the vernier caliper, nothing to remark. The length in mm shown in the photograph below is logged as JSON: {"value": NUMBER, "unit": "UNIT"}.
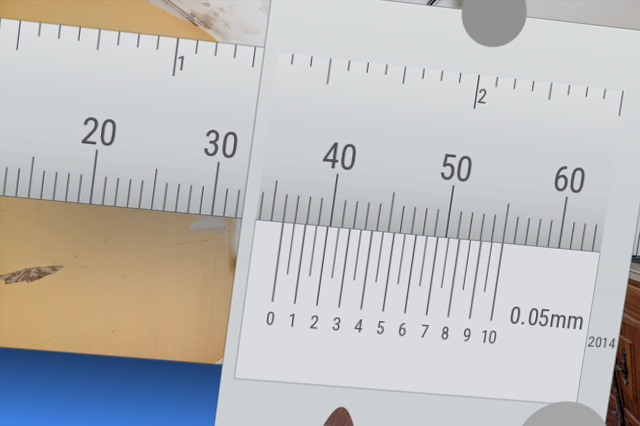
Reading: {"value": 36.0, "unit": "mm"}
